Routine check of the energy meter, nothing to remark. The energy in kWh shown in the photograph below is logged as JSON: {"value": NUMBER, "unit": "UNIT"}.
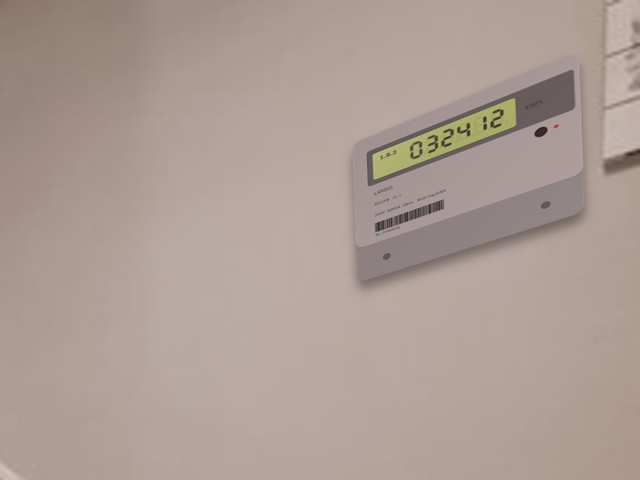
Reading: {"value": 32412, "unit": "kWh"}
